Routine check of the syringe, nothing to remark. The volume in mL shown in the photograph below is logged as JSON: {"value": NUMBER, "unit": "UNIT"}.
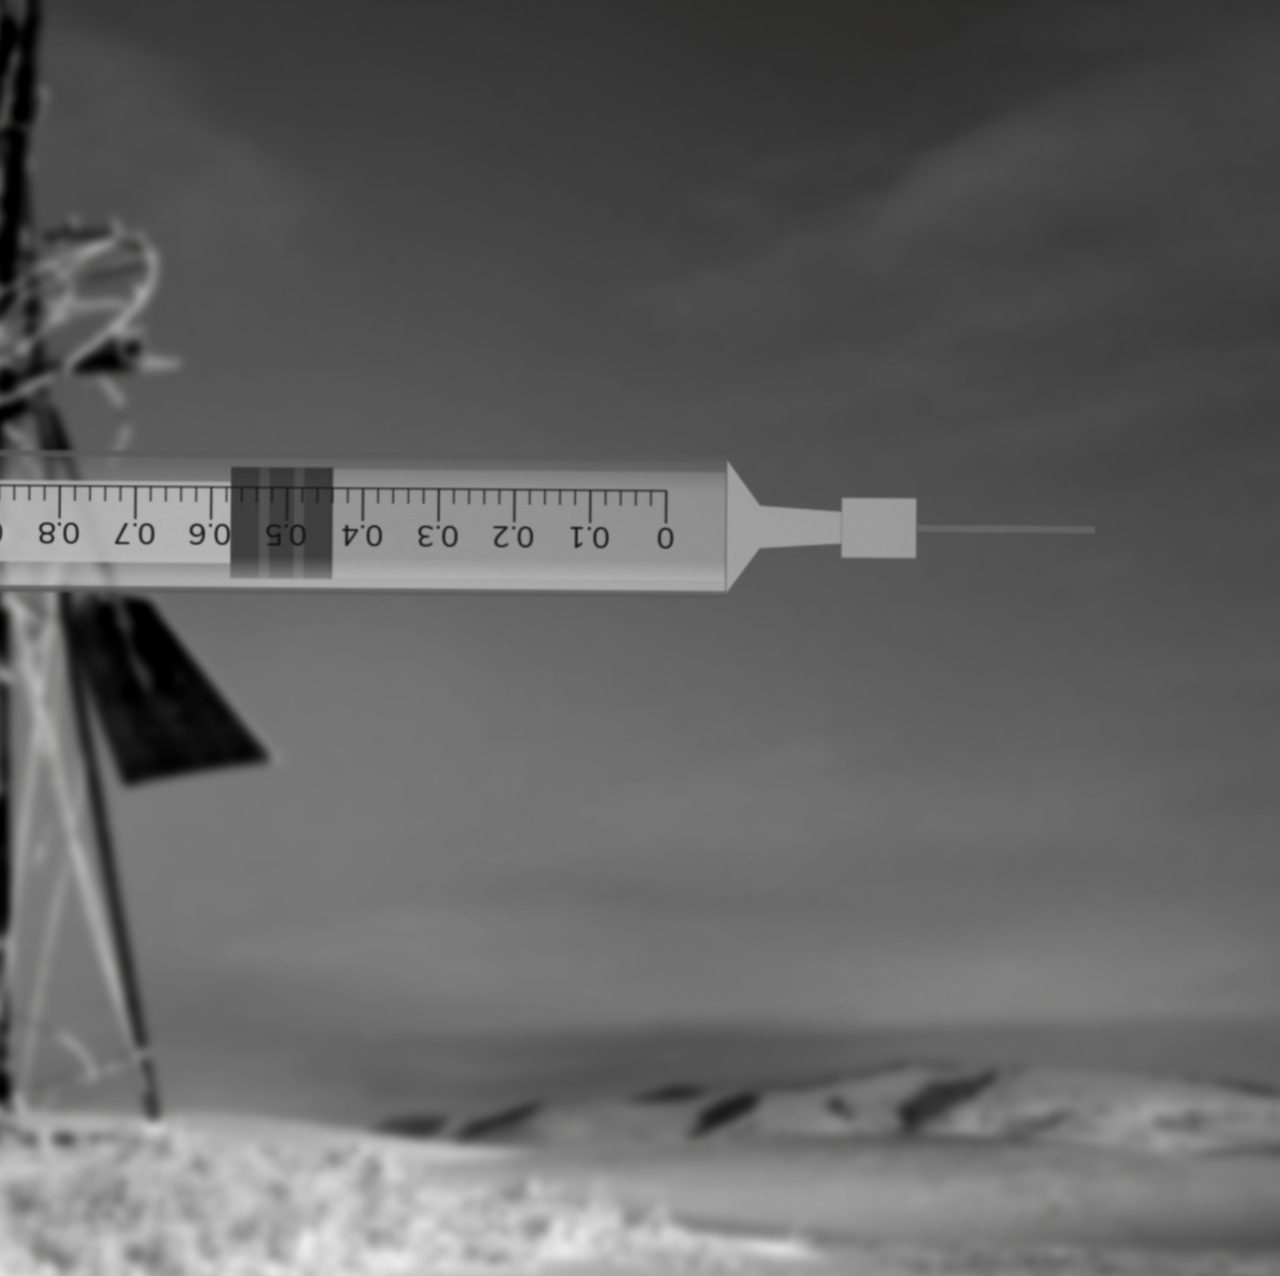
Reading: {"value": 0.44, "unit": "mL"}
